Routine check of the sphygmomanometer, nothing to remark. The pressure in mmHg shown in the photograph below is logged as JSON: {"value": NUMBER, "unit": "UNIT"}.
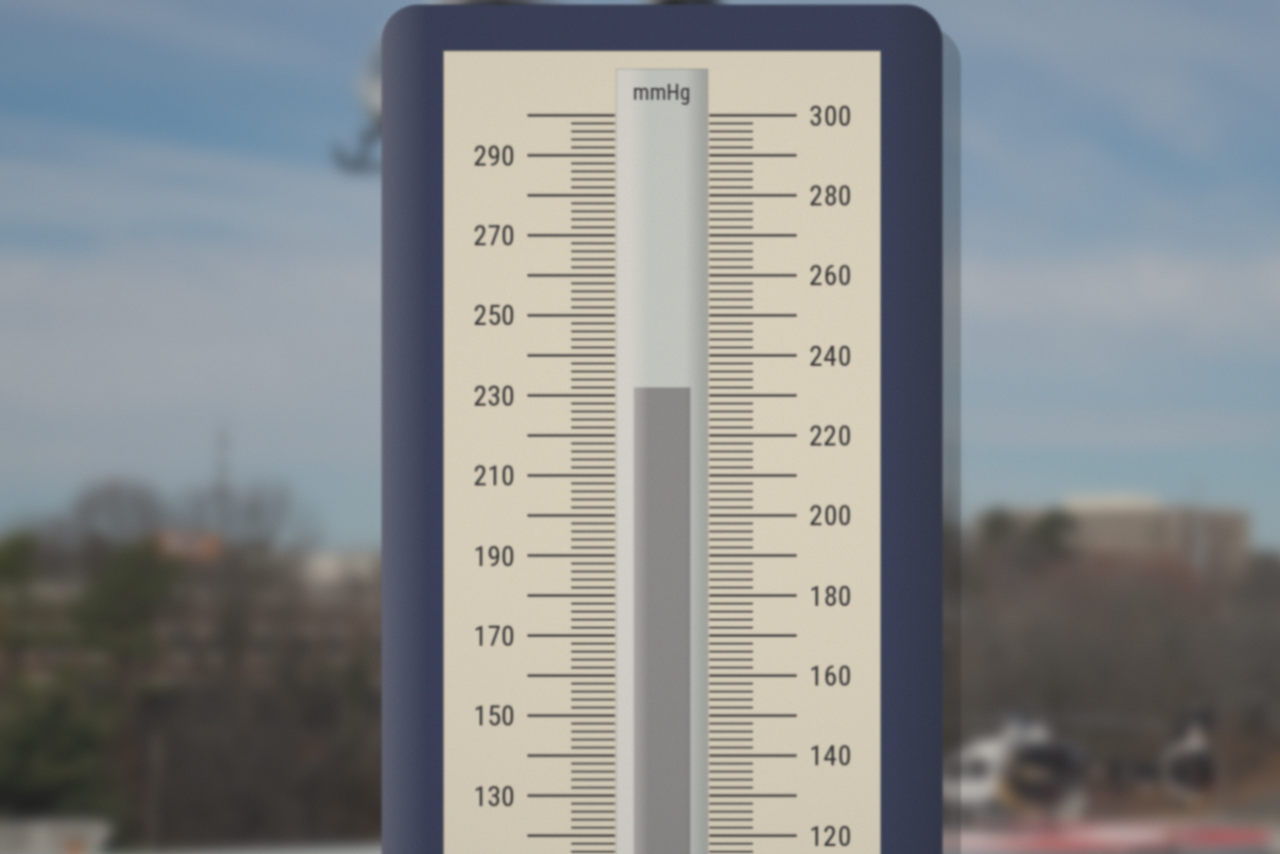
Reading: {"value": 232, "unit": "mmHg"}
